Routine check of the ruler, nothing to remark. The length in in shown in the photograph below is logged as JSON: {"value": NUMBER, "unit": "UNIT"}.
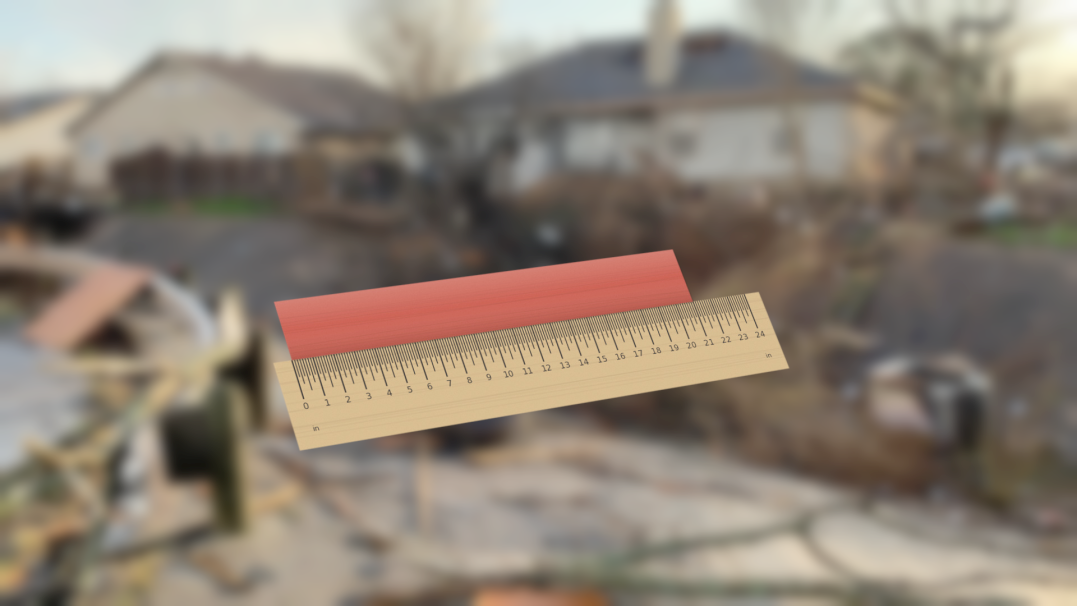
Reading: {"value": 21, "unit": "in"}
